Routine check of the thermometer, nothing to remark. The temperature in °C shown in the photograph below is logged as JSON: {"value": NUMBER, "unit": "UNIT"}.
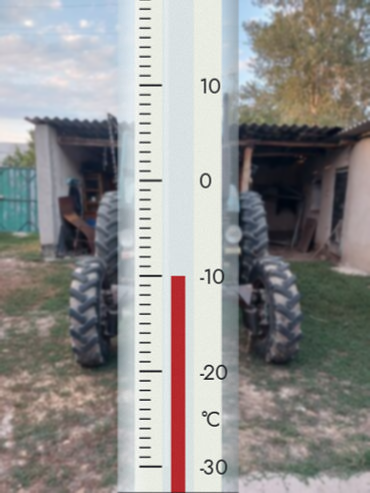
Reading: {"value": -10, "unit": "°C"}
